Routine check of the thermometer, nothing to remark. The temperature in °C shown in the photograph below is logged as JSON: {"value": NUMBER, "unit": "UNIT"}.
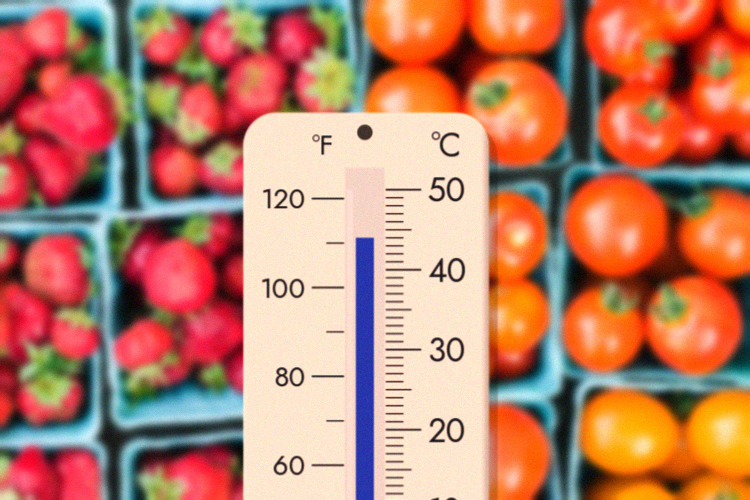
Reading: {"value": 44, "unit": "°C"}
